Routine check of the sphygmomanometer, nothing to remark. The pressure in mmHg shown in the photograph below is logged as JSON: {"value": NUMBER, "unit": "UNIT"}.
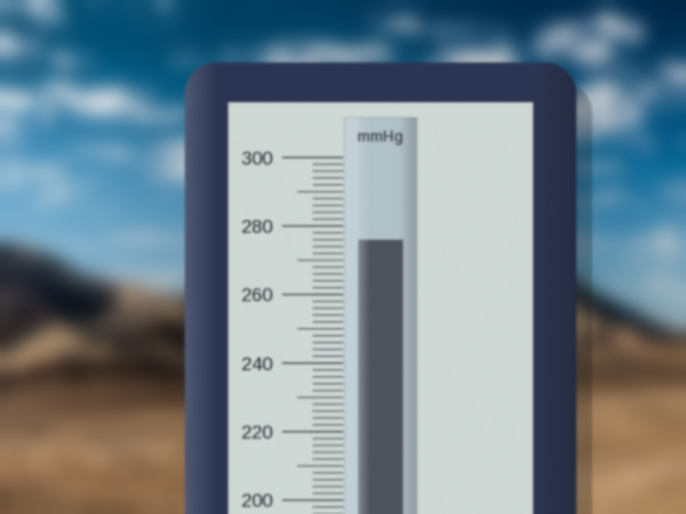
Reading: {"value": 276, "unit": "mmHg"}
